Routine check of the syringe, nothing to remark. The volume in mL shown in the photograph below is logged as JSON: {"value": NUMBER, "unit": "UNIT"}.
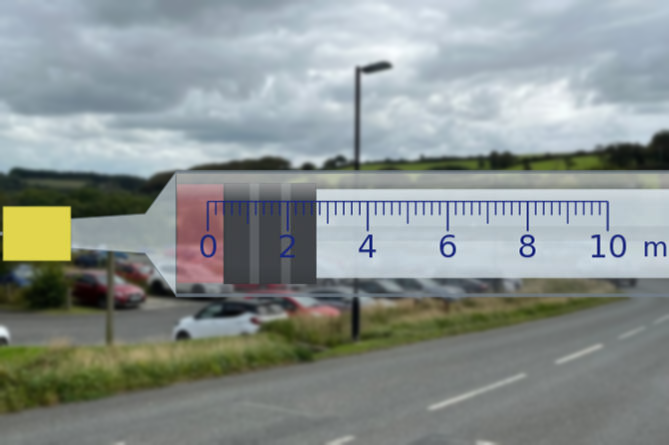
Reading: {"value": 0.4, "unit": "mL"}
